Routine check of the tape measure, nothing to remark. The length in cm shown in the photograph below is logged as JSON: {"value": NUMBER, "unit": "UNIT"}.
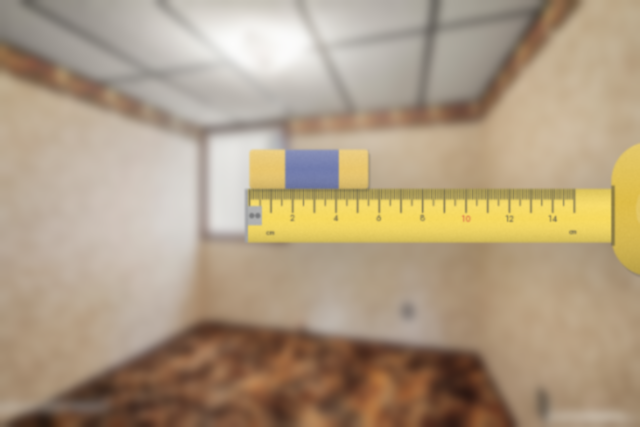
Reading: {"value": 5.5, "unit": "cm"}
